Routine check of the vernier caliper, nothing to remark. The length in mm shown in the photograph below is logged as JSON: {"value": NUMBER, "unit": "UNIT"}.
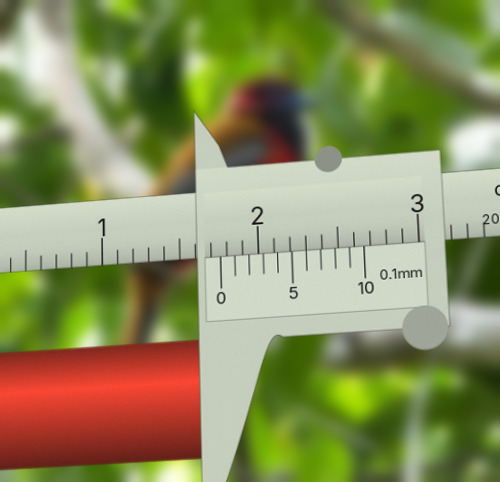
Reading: {"value": 17.6, "unit": "mm"}
